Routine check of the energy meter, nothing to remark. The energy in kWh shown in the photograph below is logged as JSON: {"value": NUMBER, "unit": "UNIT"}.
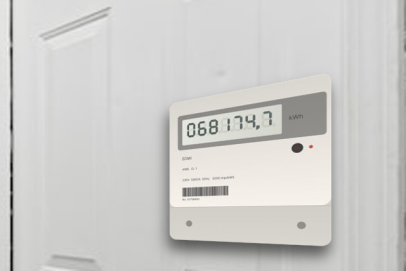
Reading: {"value": 68174.7, "unit": "kWh"}
